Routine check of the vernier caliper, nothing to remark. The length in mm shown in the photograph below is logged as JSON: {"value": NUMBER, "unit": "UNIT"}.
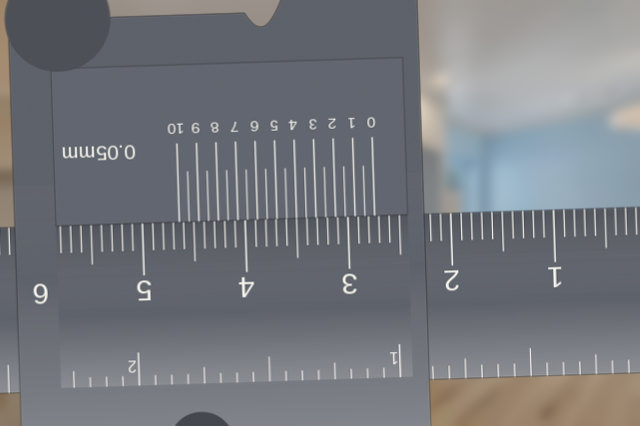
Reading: {"value": 27.4, "unit": "mm"}
